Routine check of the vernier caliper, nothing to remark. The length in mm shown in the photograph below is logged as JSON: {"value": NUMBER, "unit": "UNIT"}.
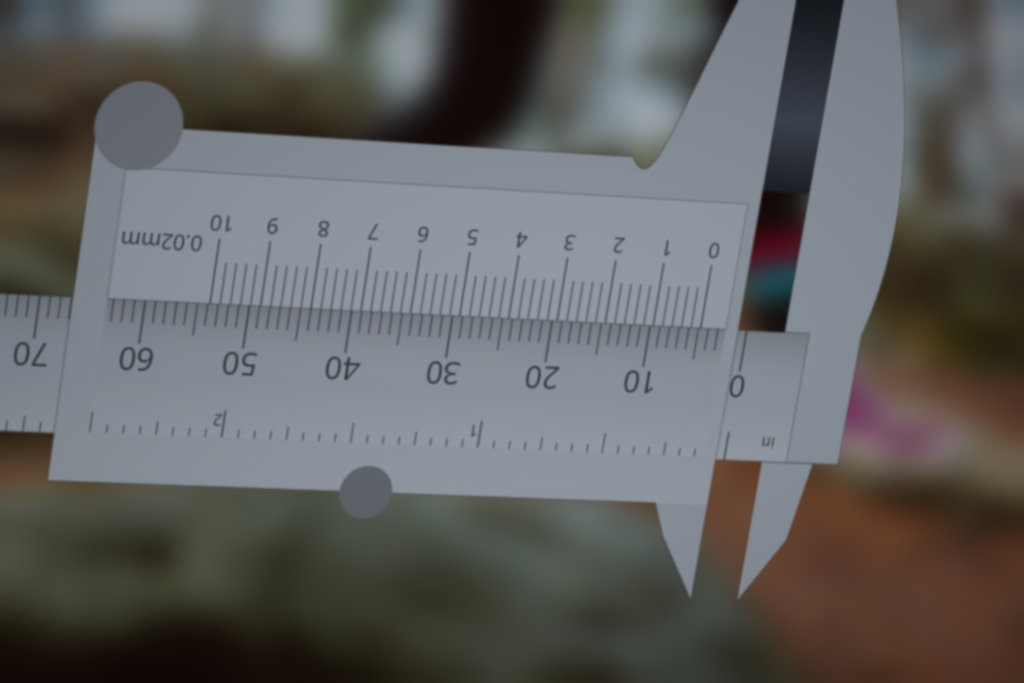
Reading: {"value": 4.8, "unit": "mm"}
